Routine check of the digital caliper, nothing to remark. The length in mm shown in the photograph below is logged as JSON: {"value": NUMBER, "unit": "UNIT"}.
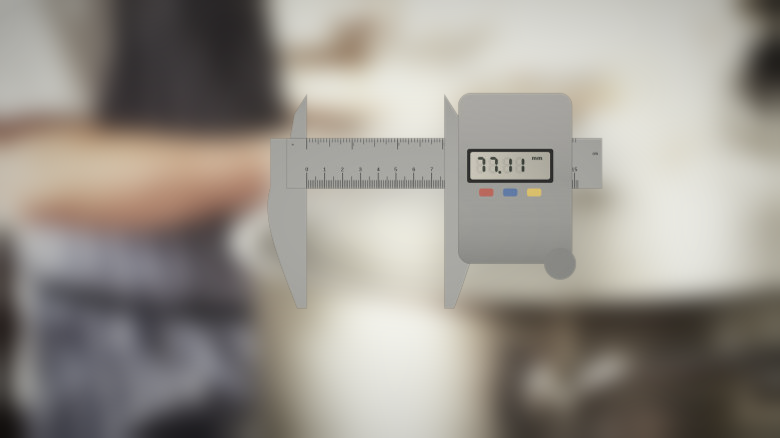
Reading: {"value": 77.11, "unit": "mm"}
